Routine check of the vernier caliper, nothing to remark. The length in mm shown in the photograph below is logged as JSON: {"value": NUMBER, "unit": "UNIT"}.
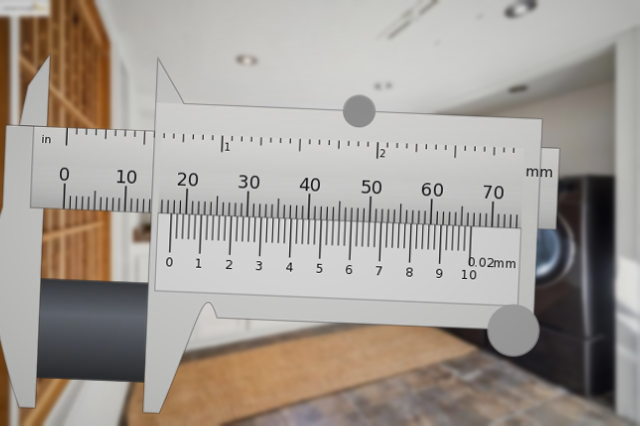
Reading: {"value": 17.6, "unit": "mm"}
